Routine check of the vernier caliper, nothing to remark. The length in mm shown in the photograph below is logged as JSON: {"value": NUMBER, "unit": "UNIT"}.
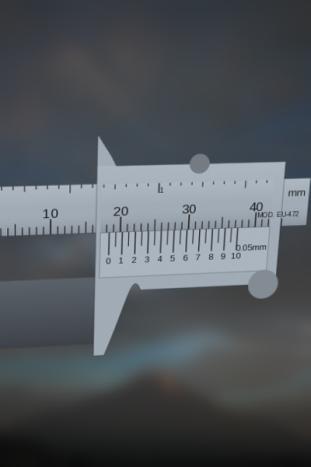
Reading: {"value": 18.4, "unit": "mm"}
